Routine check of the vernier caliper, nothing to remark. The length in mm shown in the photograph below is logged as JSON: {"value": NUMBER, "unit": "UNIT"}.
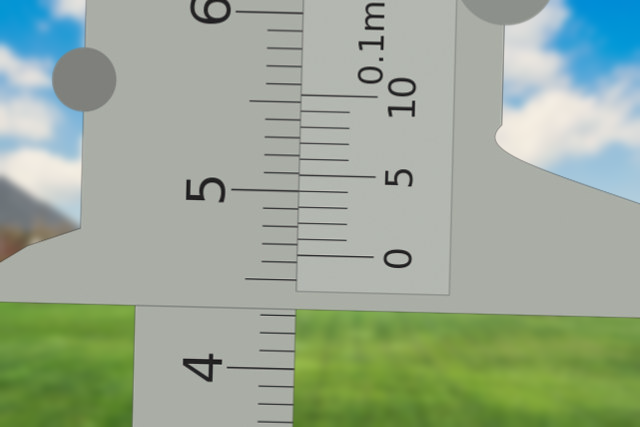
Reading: {"value": 46.4, "unit": "mm"}
